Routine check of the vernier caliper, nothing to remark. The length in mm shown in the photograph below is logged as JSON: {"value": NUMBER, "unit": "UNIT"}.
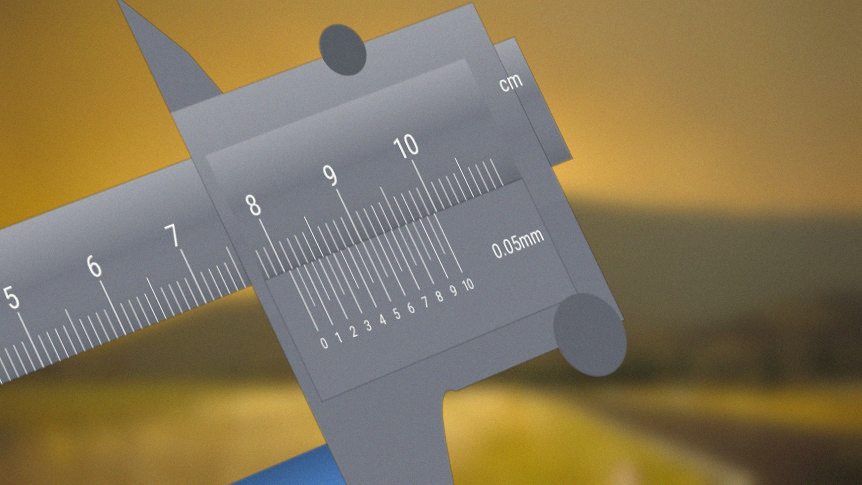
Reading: {"value": 80.6, "unit": "mm"}
